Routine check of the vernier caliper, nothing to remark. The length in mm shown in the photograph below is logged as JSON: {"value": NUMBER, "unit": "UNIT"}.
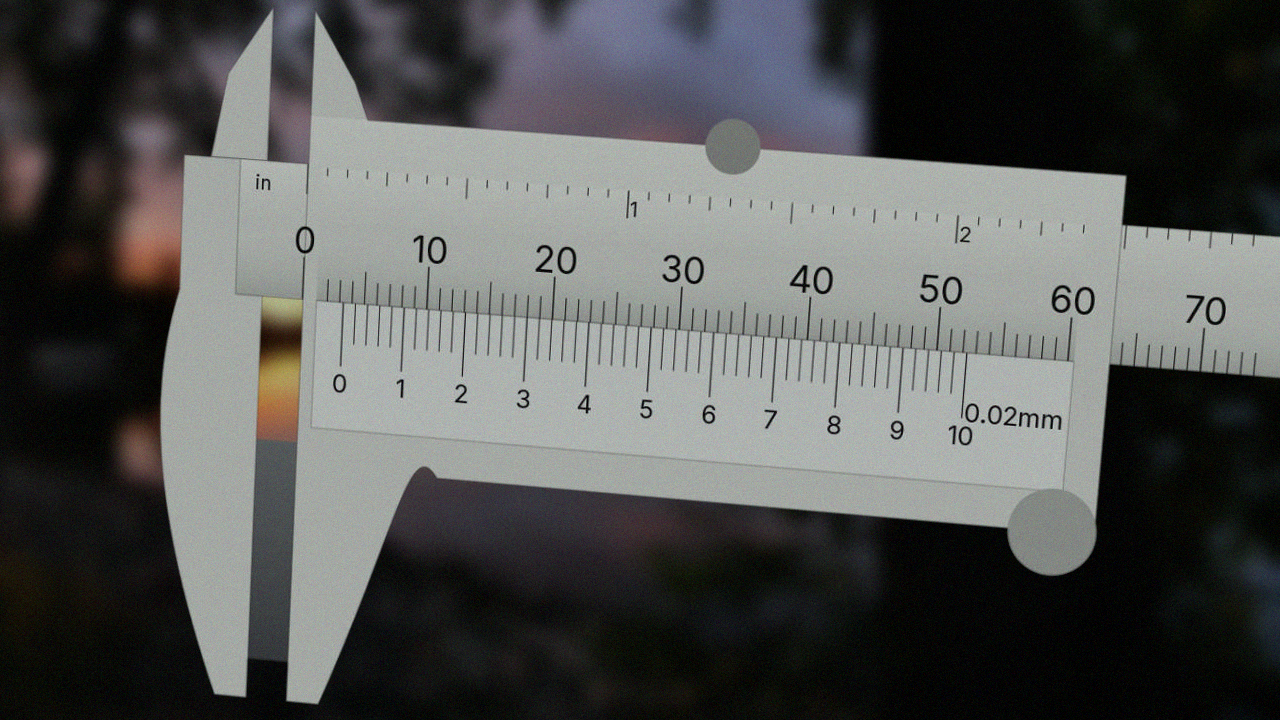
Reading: {"value": 3.3, "unit": "mm"}
